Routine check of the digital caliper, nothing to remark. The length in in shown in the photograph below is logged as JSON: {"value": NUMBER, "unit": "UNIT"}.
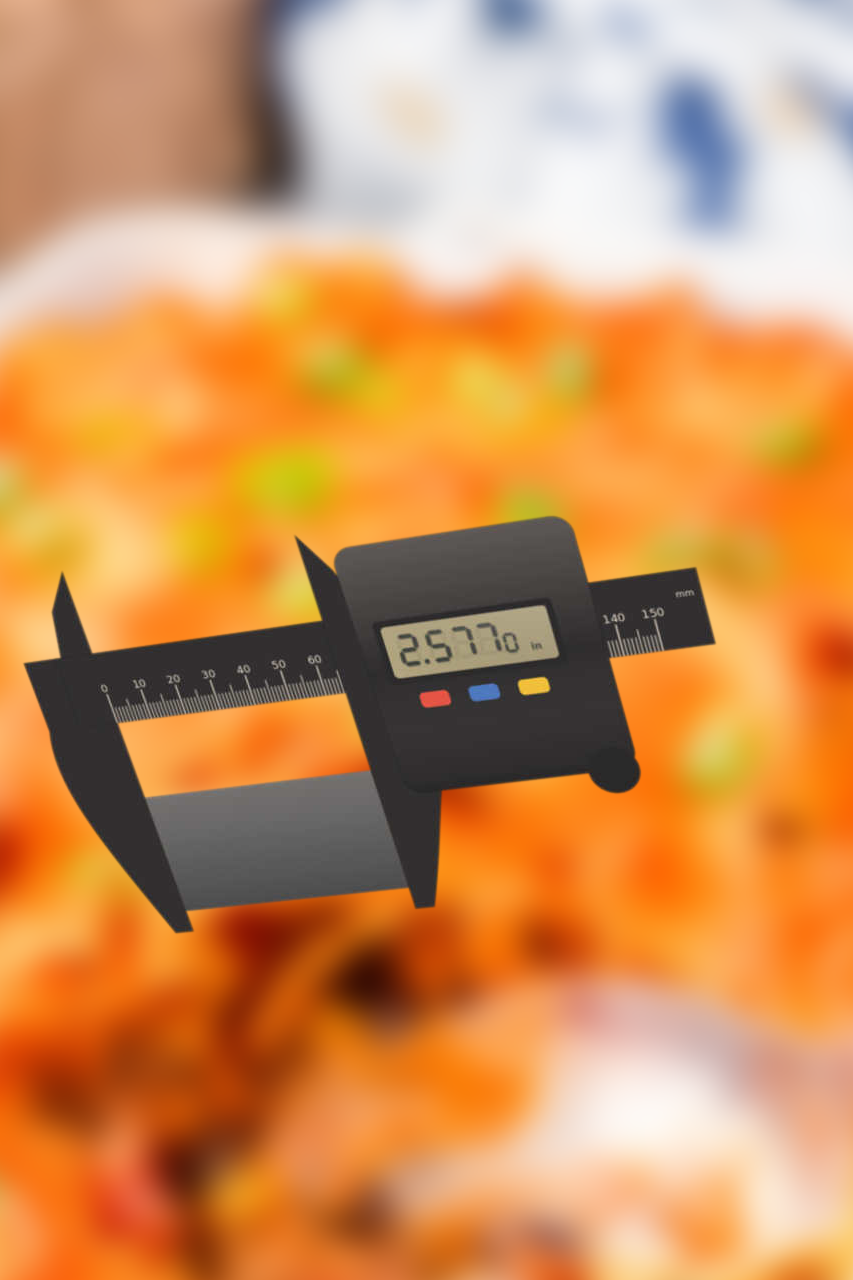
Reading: {"value": 2.5770, "unit": "in"}
